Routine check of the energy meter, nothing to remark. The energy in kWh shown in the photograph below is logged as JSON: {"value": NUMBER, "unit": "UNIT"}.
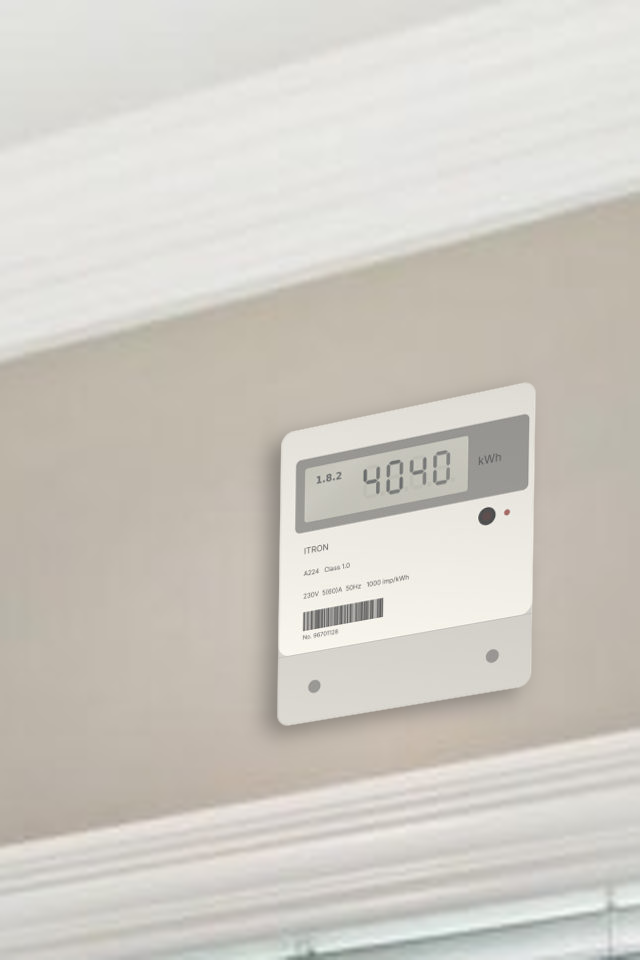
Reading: {"value": 4040, "unit": "kWh"}
